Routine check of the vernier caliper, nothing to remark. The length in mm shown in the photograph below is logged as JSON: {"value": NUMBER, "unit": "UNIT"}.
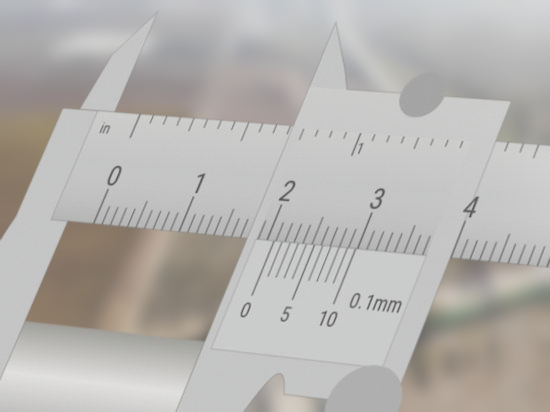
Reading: {"value": 20.8, "unit": "mm"}
